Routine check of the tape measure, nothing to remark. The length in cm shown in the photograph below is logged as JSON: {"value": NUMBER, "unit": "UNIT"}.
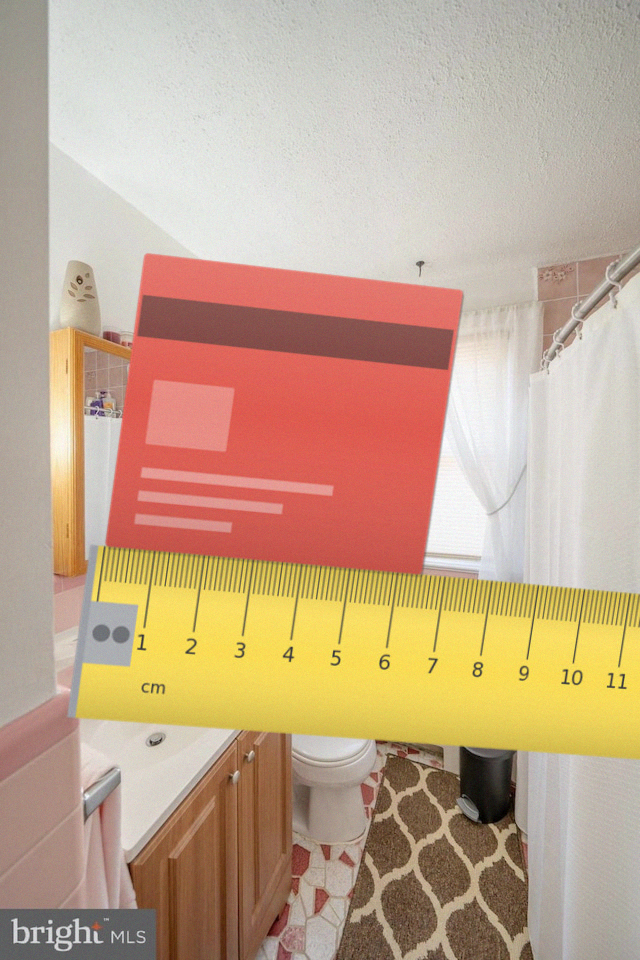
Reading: {"value": 6.5, "unit": "cm"}
